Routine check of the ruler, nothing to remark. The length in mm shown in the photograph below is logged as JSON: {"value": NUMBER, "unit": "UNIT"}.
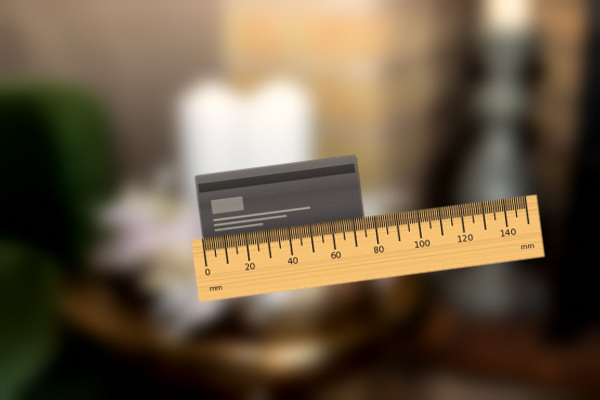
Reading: {"value": 75, "unit": "mm"}
